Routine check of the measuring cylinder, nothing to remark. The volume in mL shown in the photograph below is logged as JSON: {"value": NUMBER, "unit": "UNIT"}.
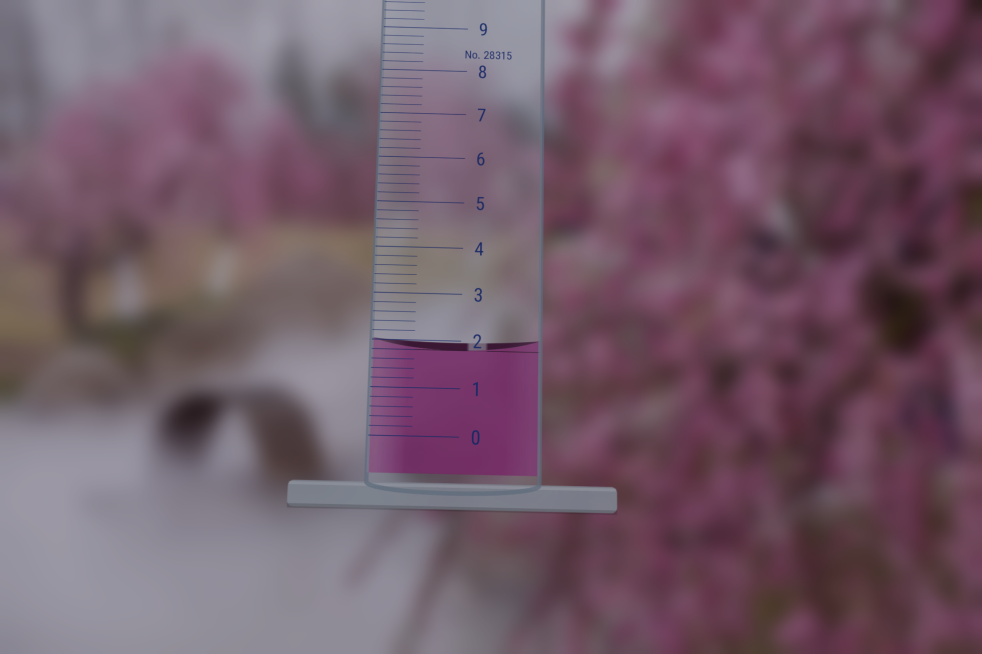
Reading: {"value": 1.8, "unit": "mL"}
